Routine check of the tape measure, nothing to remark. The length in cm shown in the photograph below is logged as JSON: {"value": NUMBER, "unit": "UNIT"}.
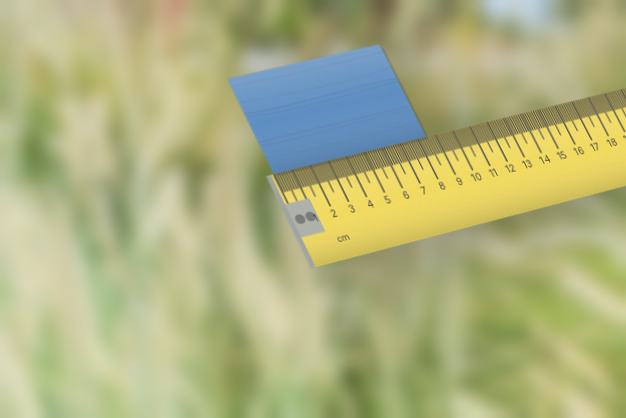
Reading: {"value": 8.5, "unit": "cm"}
